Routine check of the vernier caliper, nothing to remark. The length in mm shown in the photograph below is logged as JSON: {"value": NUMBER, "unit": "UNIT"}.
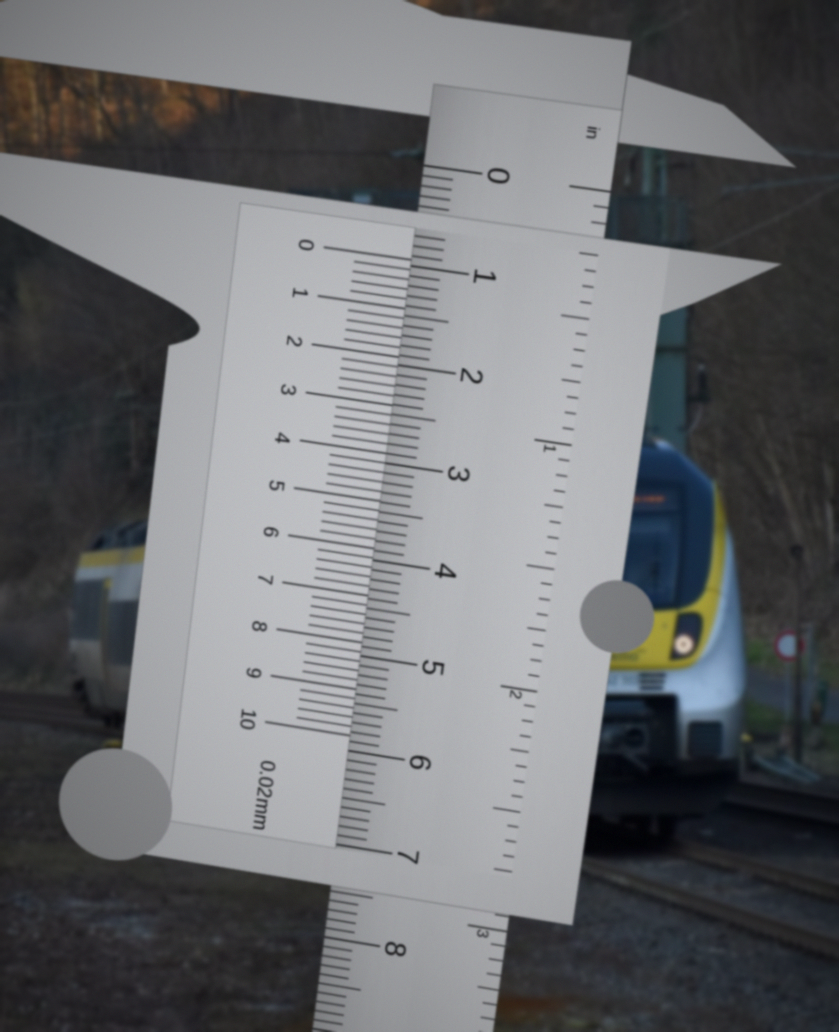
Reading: {"value": 9.4, "unit": "mm"}
